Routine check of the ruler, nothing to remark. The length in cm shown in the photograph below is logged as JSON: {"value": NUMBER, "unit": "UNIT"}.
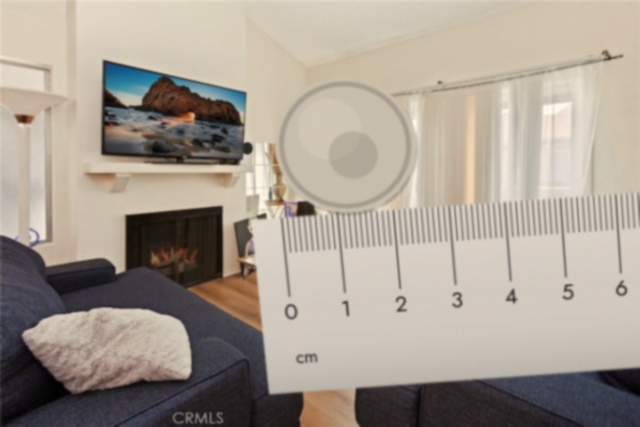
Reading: {"value": 2.5, "unit": "cm"}
